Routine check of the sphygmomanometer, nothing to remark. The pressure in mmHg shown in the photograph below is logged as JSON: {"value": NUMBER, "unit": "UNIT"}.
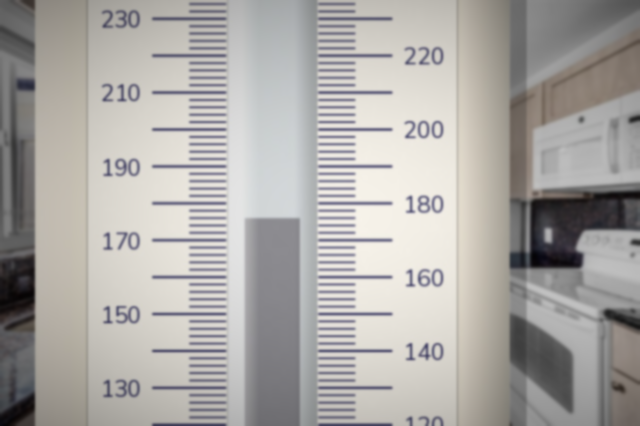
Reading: {"value": 176, "unit": "mmHg"}
